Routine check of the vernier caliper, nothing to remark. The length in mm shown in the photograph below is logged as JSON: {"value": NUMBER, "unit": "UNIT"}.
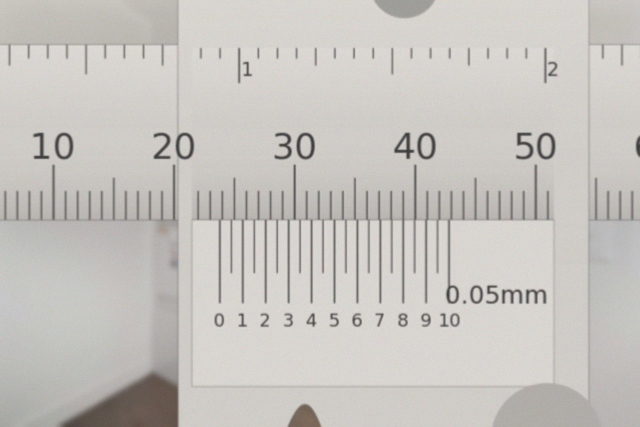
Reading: {"value": 23.8, "unit": "mm"}
